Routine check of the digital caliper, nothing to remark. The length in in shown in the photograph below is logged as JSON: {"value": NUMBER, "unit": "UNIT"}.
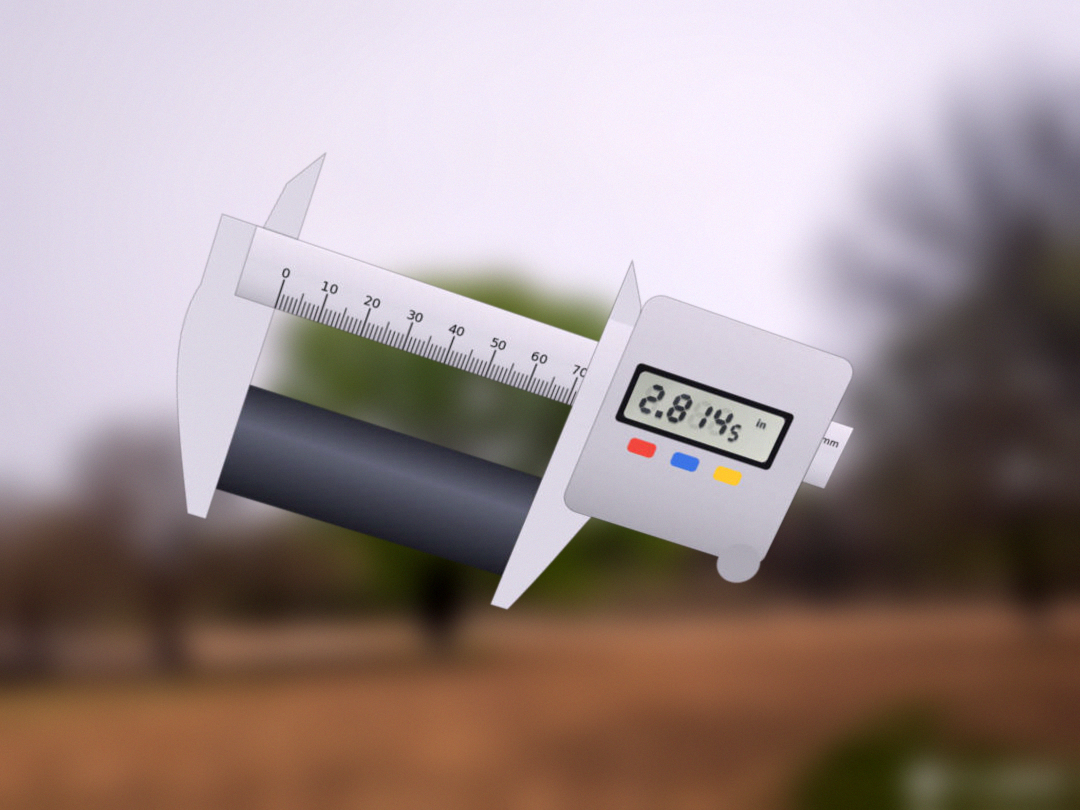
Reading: {"value": 2.8145, "unit": "in"}
